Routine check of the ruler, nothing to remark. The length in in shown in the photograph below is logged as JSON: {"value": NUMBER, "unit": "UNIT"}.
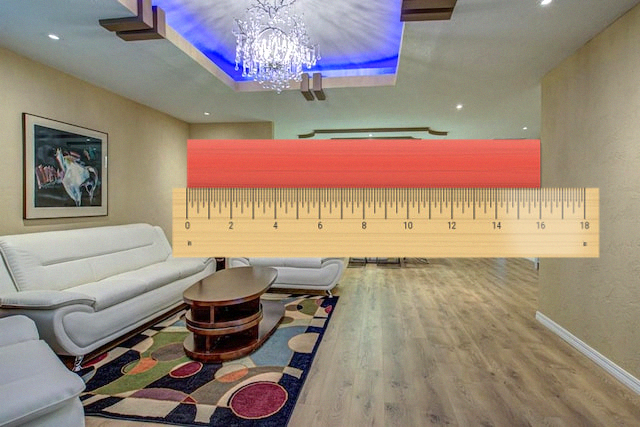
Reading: {"value": 16, "unit": "in"}
